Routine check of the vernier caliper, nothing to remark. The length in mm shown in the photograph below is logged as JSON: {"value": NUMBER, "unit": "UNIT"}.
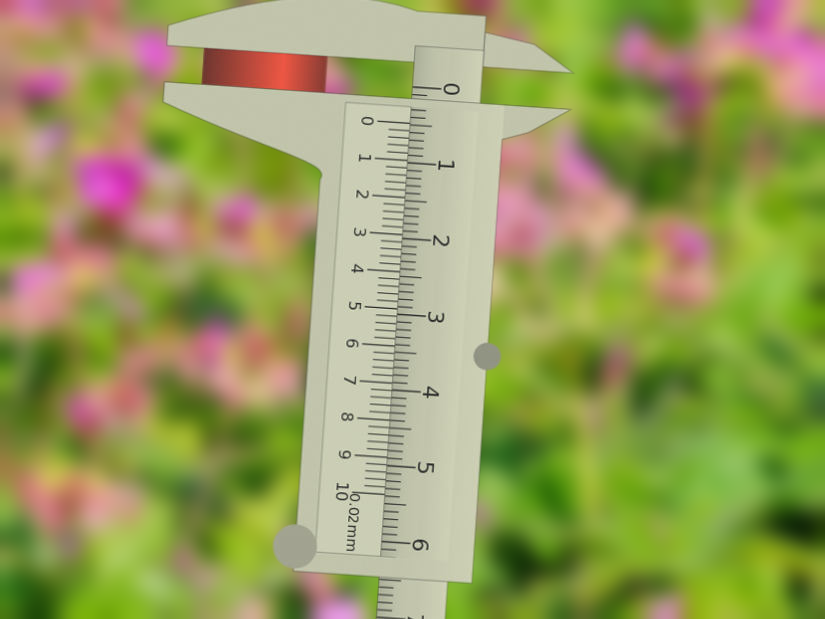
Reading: {"value": 4.8, "unit": "mm"}
